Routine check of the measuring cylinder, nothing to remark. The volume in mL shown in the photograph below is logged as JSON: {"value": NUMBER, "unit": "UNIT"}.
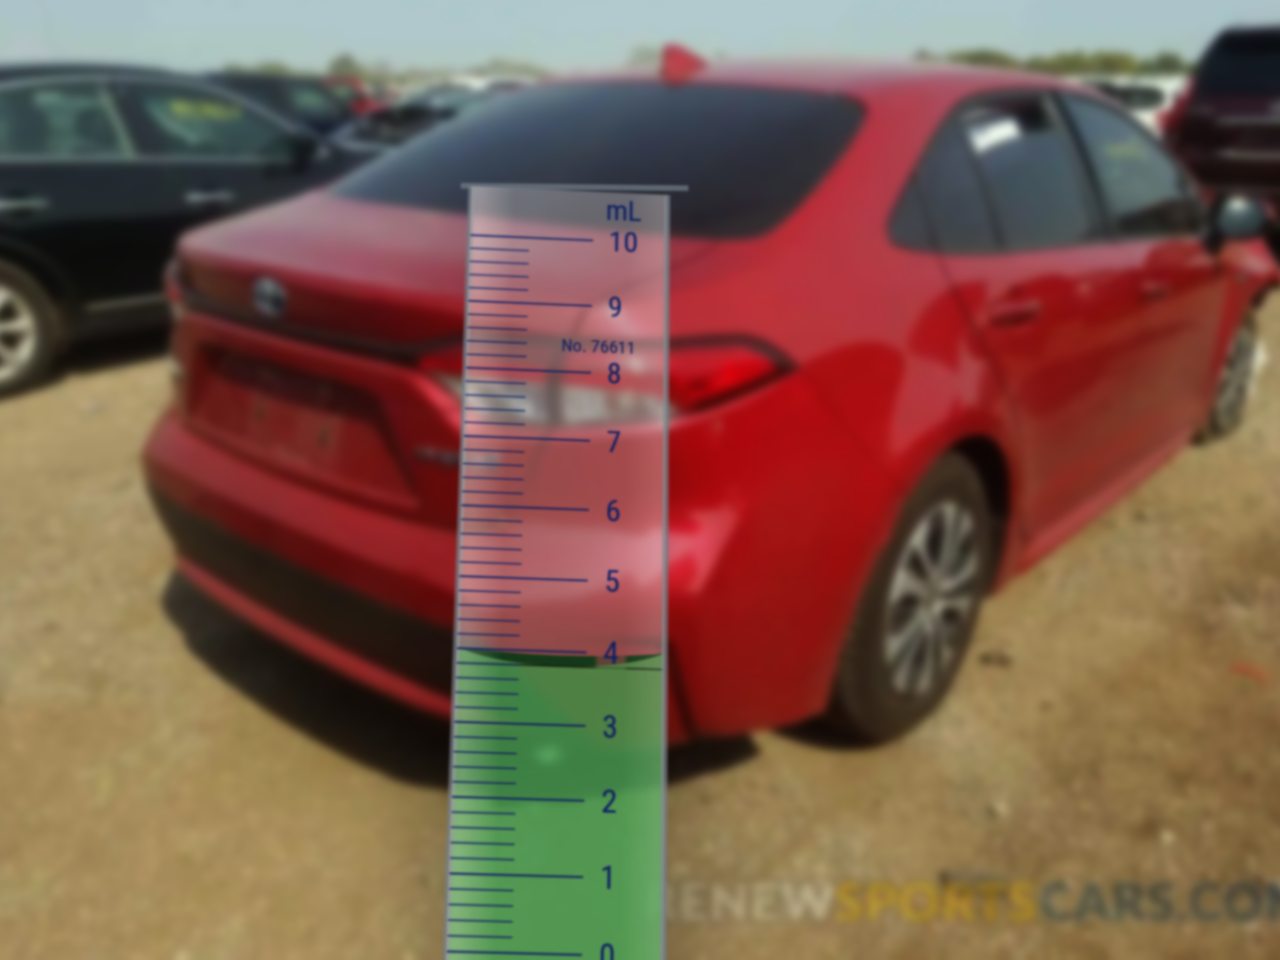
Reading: {"value": 3.8, "unit": "mL"}
